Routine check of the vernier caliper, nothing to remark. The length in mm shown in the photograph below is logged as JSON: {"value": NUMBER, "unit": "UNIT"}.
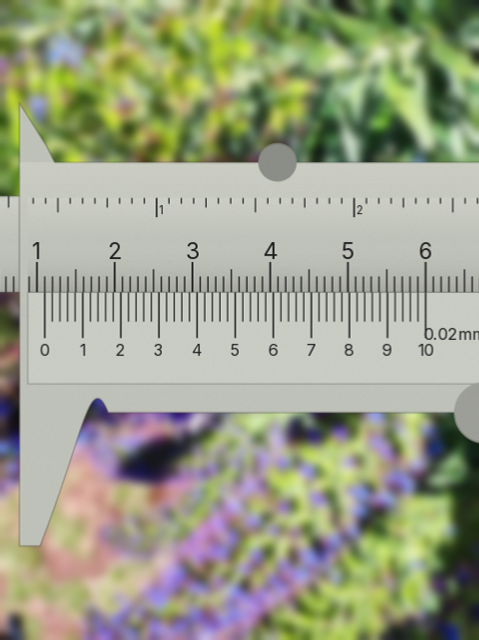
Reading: {"value": 11.0, "unit": "mm"}
